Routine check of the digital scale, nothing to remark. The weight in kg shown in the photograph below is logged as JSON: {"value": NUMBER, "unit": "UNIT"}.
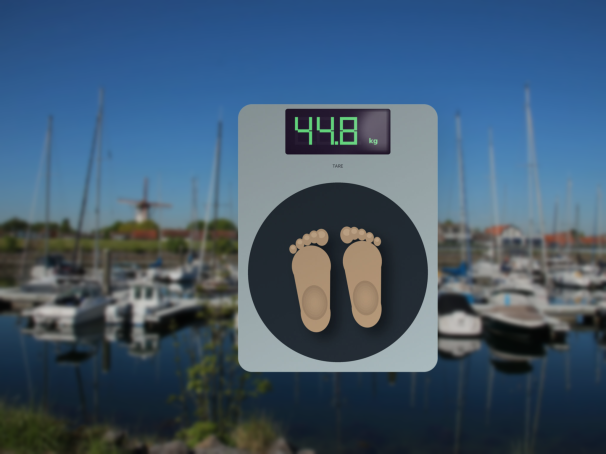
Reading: {"value": 44.8, "unit": "kg"}
